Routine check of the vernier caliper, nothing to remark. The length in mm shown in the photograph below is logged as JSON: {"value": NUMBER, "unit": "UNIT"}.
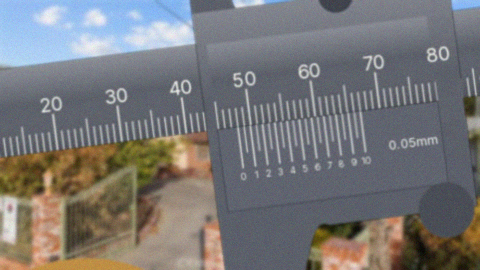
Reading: {"value": 48.0, "unit": "mm"}
